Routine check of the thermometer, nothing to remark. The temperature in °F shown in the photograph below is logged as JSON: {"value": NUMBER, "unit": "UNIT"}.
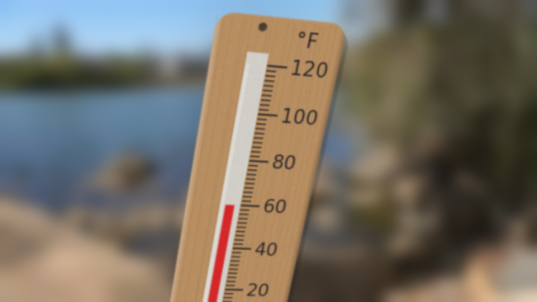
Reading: {"value": 60, "unit": "°F"}
